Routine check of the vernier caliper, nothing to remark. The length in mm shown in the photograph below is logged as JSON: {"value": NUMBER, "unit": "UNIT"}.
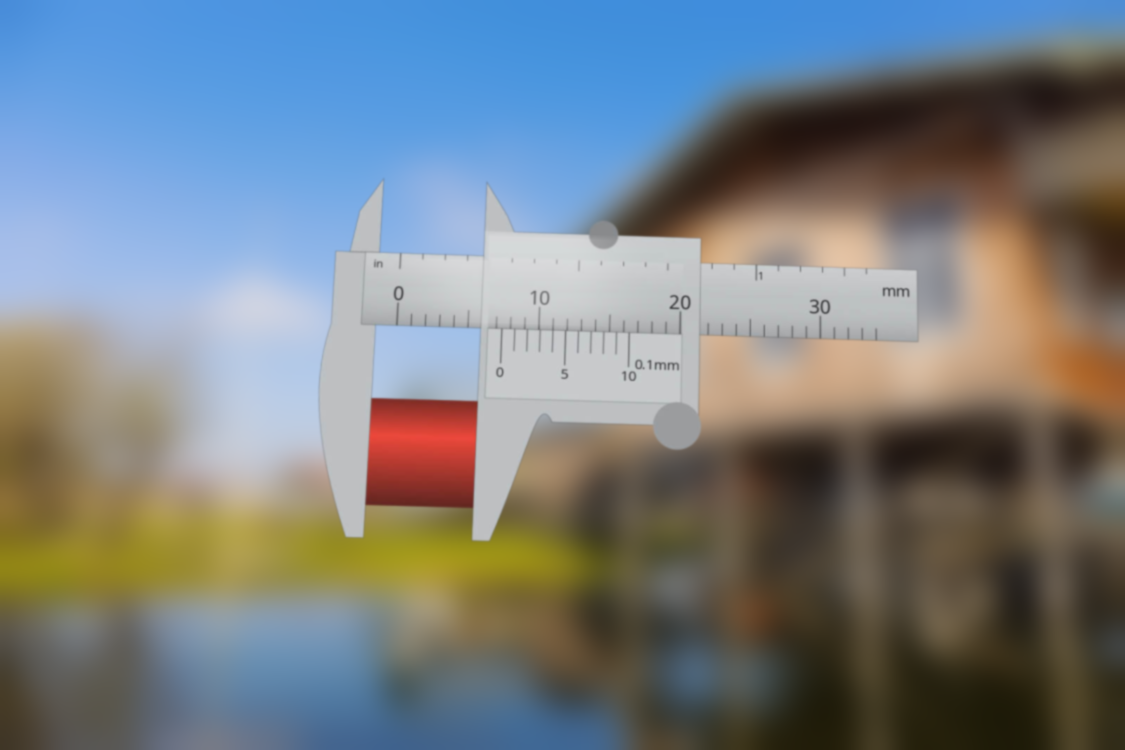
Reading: {"value": 7.4, "unit": "mm"}
